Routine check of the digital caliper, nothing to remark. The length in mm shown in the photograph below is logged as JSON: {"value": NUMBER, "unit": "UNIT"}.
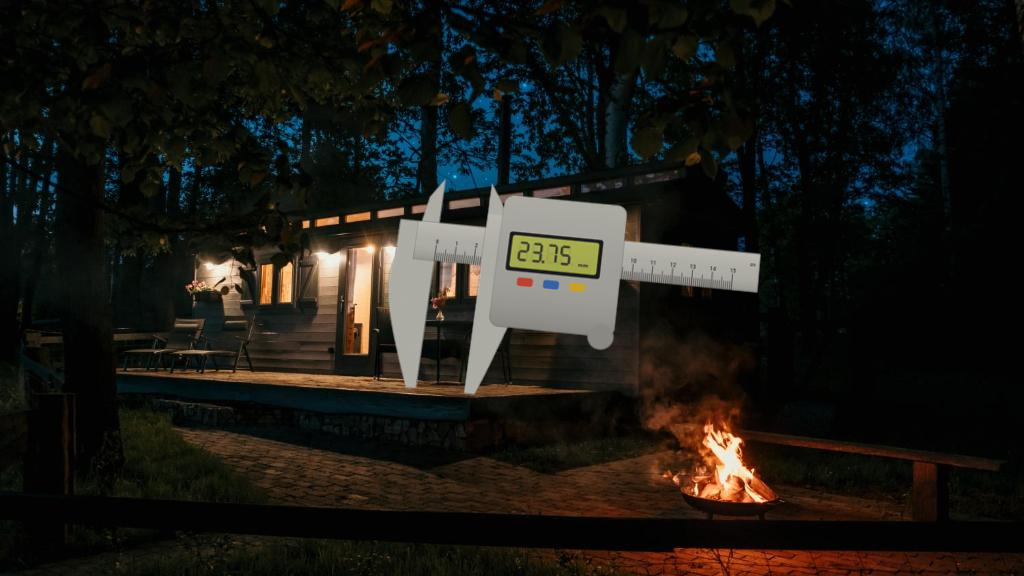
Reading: {"value": 23.75, "unit": "mm"}
